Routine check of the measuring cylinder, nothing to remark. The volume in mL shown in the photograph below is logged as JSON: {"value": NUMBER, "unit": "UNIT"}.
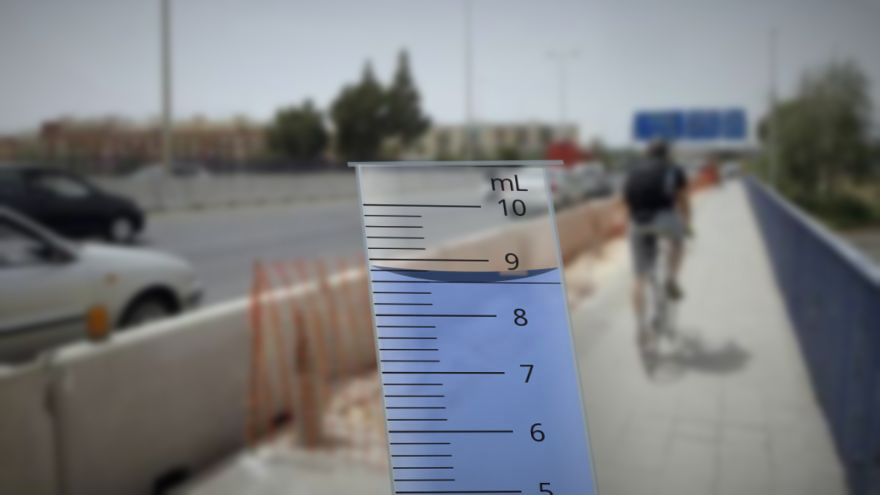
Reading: {"value": 8.6, "unit": "mL"}
